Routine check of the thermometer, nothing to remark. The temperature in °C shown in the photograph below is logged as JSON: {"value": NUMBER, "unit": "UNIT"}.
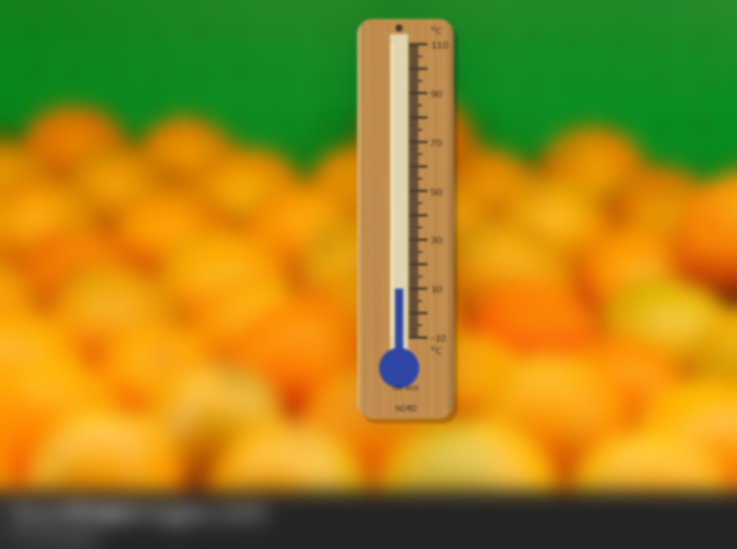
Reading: {"value": 10, "unit": "°C"}
